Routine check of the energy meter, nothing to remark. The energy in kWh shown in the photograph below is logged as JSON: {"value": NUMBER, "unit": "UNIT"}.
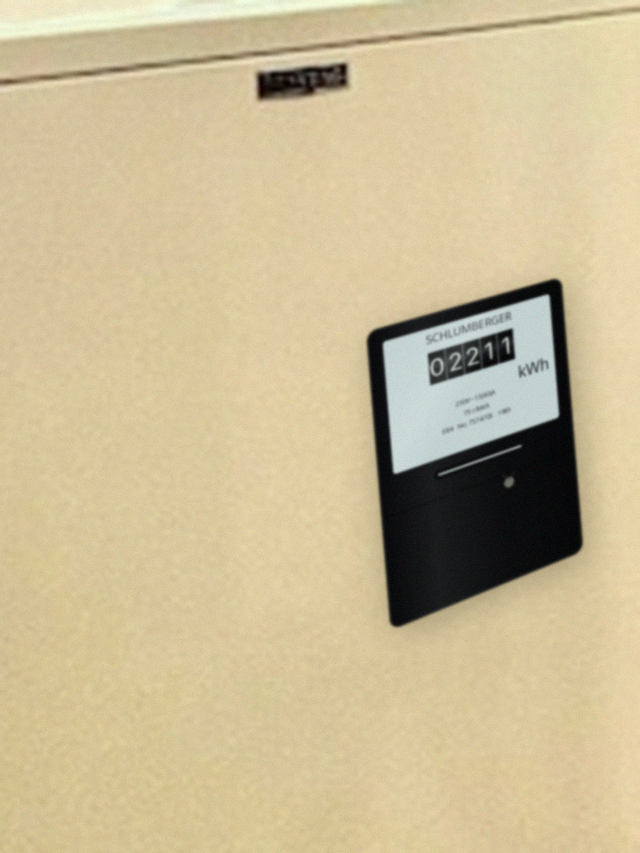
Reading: {"value": 2211, "unit": "kWh"}
